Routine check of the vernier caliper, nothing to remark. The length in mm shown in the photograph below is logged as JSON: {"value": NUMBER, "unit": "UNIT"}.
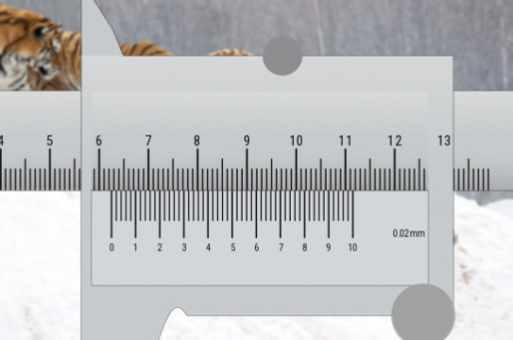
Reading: {"value": 62.5, "unit": "mm"}
